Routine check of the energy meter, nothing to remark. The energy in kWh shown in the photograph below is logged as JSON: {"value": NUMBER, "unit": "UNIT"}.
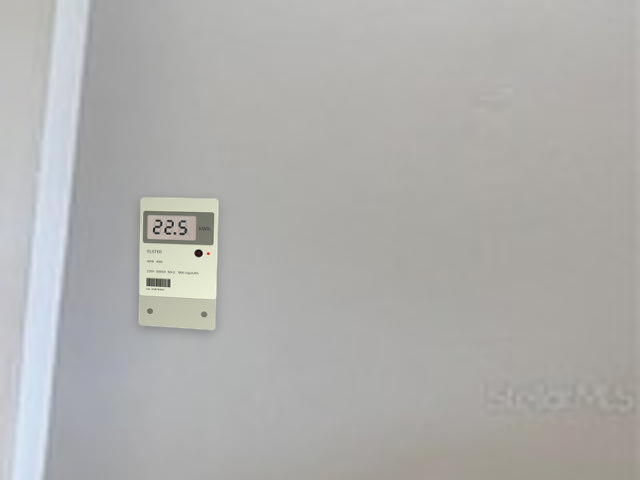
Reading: {"value": 22.5, "unit": "kWh"}
